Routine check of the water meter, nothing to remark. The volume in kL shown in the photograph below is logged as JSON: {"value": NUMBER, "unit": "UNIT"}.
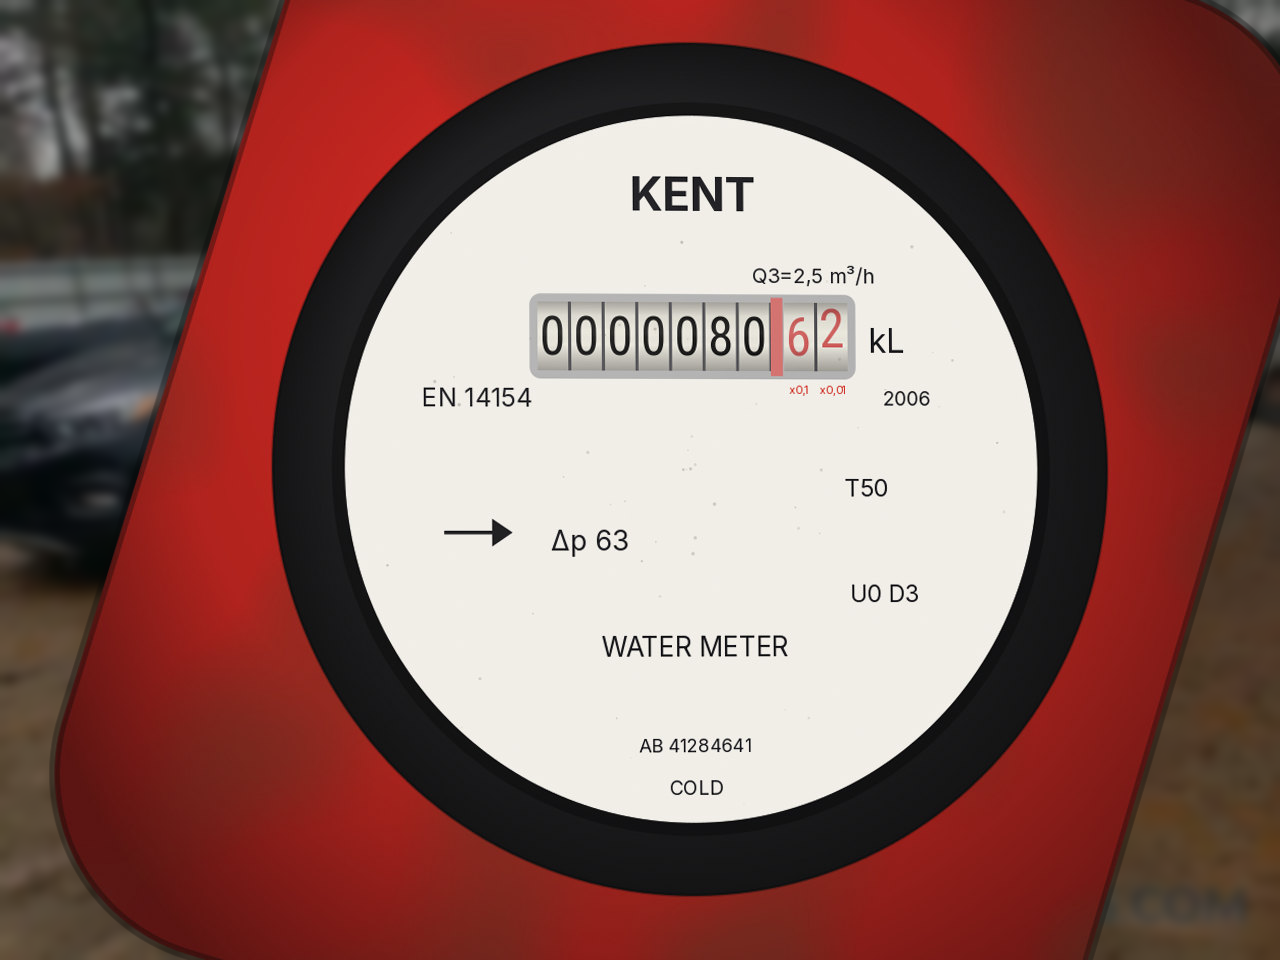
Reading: {"value": 80.62, "unit": "kL"}
